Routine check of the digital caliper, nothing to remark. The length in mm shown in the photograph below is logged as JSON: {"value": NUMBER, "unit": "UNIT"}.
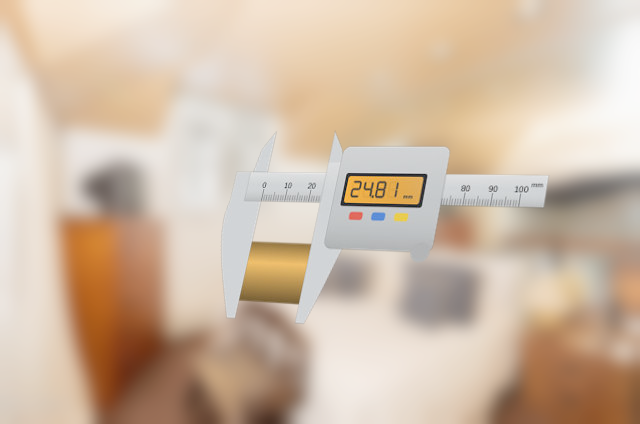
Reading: {"value": 24.81, "unit": "mm"}
